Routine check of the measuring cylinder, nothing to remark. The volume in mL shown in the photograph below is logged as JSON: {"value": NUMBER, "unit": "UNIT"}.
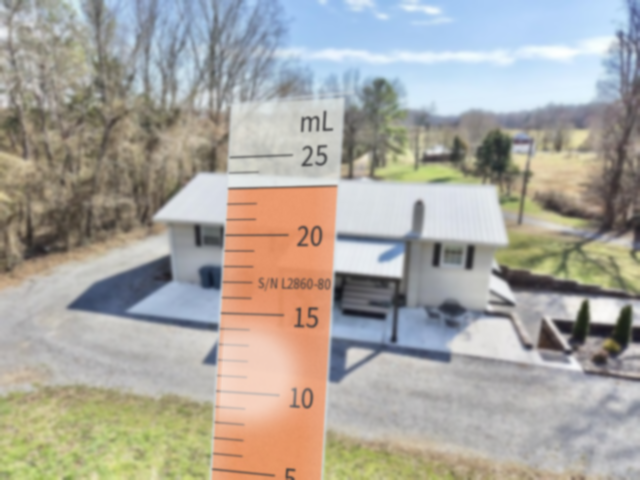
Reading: {"value": 23, "unit": "mL"}
